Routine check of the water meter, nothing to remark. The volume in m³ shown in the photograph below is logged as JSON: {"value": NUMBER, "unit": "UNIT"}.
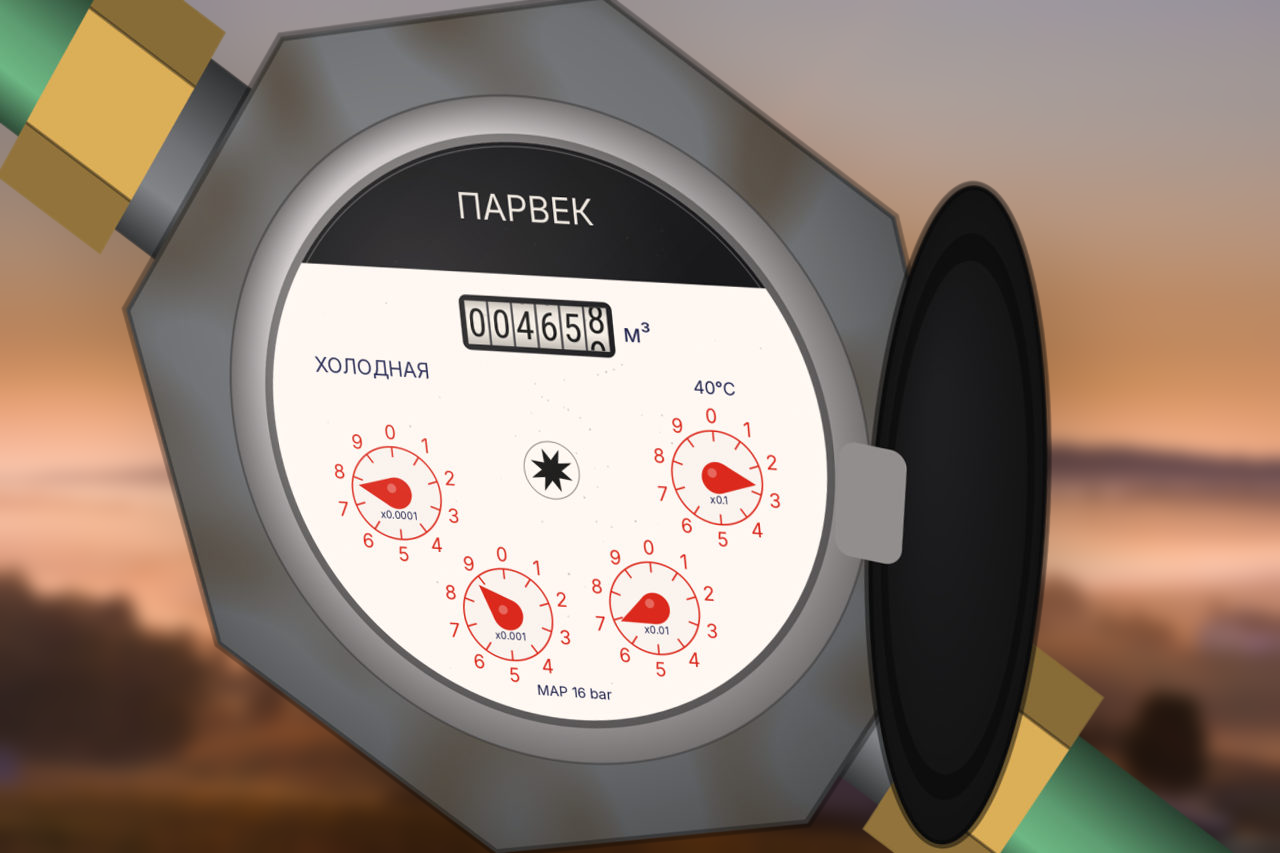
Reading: {"value": 4658.2687, "unit": "m³"}
